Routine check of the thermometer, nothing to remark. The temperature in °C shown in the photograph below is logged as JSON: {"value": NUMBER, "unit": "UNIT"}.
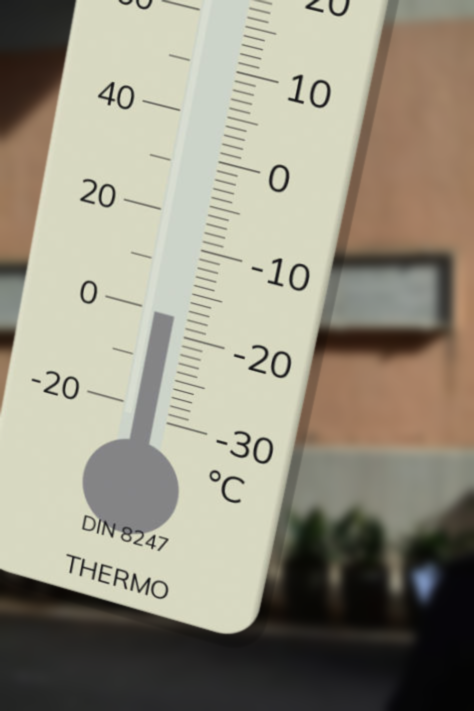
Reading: {"value": -18, "unit": "°C"}
